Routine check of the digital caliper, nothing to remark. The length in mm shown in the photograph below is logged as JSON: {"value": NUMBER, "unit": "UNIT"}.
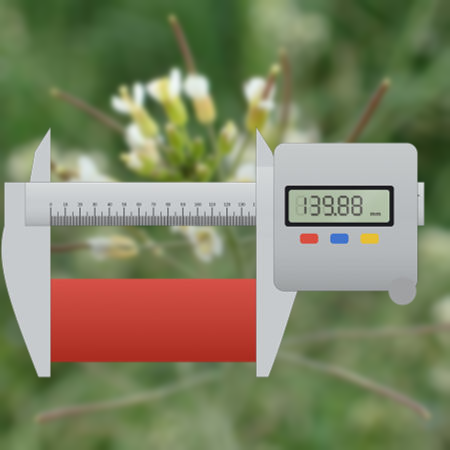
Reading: {"value": 139.88, "unit": "mm"}
